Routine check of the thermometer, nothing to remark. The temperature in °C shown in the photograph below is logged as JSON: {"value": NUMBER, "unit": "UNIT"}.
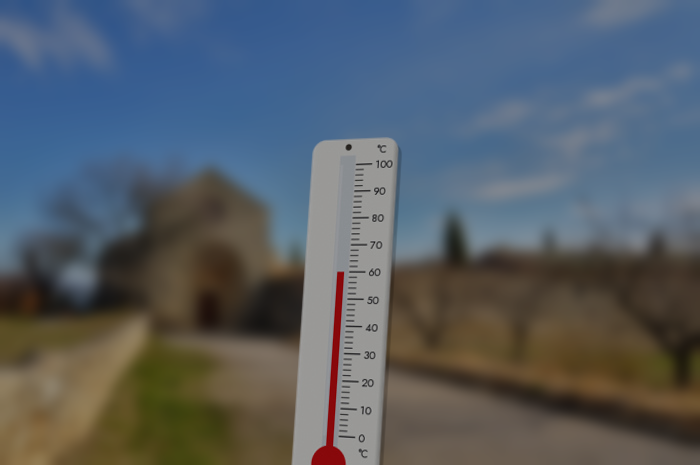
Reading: {"value": 60, "unit": "°C"}
